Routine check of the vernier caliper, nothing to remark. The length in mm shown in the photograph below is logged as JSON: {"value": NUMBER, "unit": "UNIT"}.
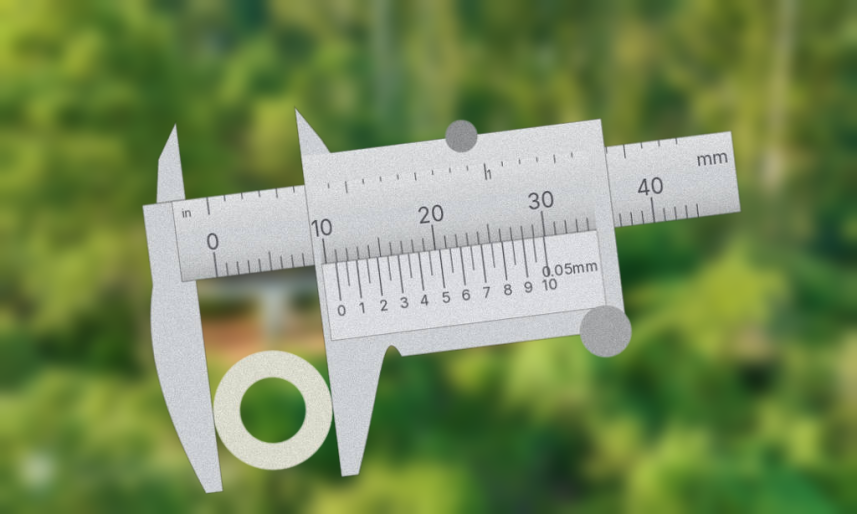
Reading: {"value": 10.9, "unit": "mm"}
